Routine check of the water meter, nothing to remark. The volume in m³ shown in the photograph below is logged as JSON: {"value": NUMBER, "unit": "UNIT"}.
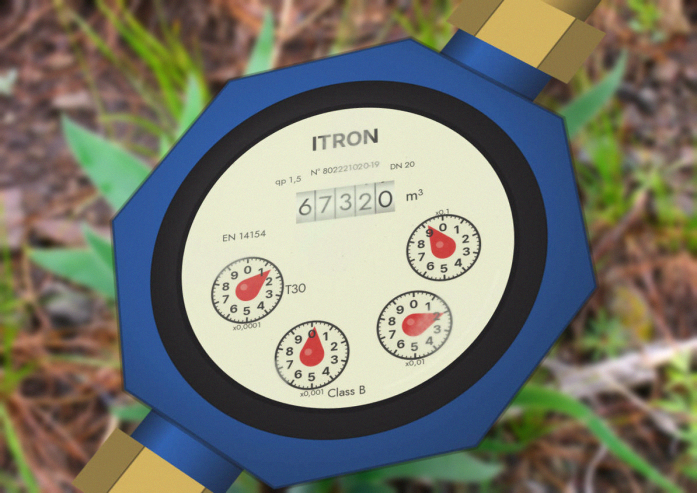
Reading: {"value": 67319.9201, "unit": "m³"}
